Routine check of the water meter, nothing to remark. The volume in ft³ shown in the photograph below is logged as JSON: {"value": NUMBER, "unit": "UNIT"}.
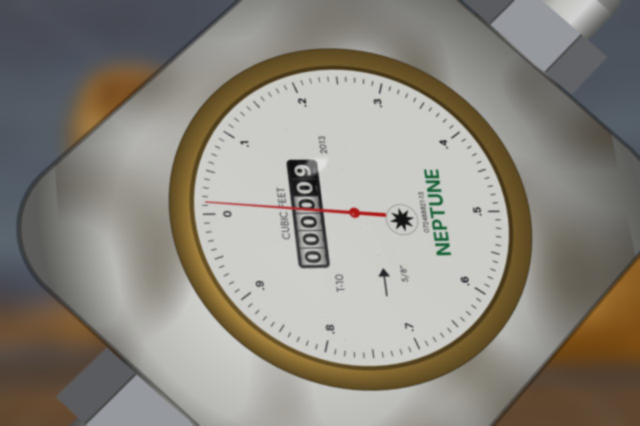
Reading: {"value": 9.01, "unit": "ft³"}
